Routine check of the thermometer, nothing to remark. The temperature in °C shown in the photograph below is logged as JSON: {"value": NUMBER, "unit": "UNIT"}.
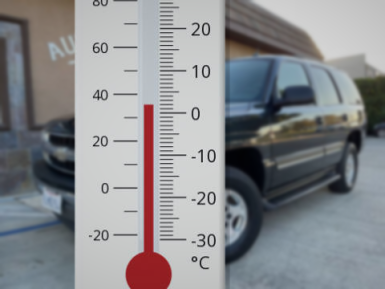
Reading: {"value": 2, "unit": "°C"}
